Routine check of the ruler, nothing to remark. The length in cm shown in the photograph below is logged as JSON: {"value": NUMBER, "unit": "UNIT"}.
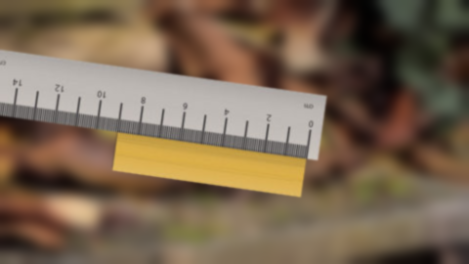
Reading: {"value": 9, "unit": "cm"}
